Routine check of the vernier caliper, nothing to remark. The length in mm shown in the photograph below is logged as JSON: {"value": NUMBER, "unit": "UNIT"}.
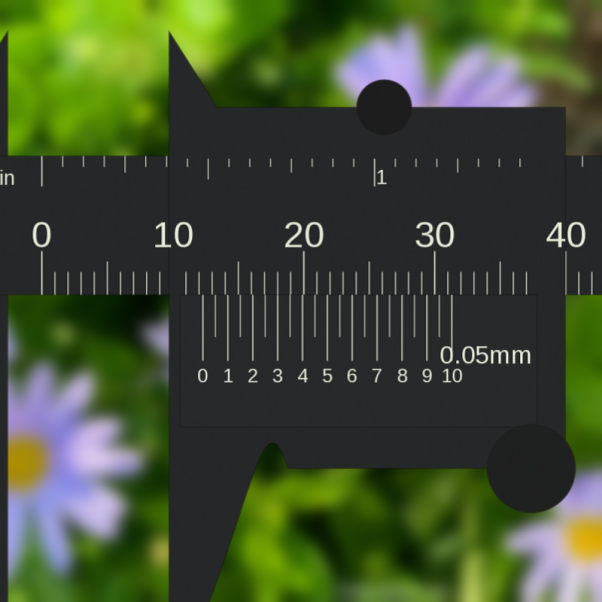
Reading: {"value": 12.3, "unit": "mm"}
